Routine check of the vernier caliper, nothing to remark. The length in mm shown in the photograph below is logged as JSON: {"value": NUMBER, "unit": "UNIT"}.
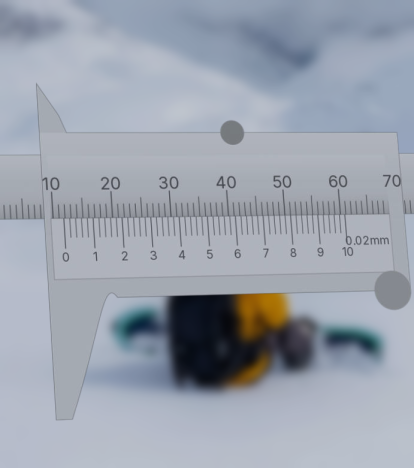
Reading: {"value": 11.8, "unit": "mm"}
